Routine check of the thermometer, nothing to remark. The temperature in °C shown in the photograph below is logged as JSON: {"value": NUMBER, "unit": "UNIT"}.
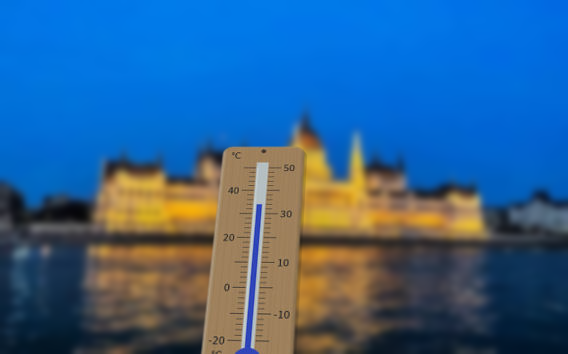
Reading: {"value": 34, "unit": "°C"}
